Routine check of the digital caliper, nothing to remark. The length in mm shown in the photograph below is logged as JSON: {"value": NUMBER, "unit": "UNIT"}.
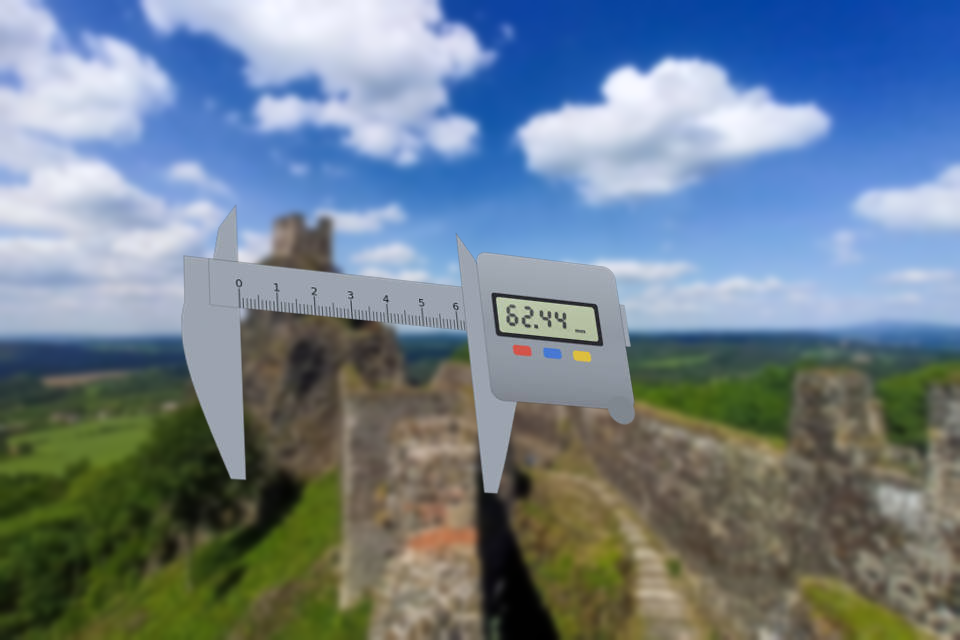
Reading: {"value": 62.44, "unit": "mm"}
